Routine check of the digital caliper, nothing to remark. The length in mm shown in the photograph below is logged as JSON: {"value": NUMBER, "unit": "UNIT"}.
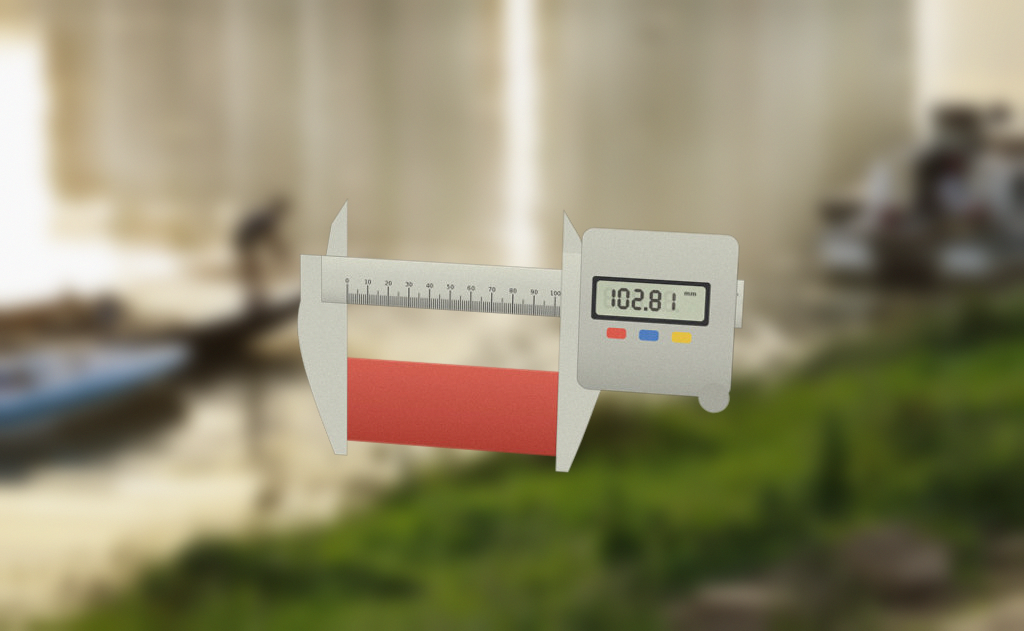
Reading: {"value": 102.81, "unit": "mm"}
